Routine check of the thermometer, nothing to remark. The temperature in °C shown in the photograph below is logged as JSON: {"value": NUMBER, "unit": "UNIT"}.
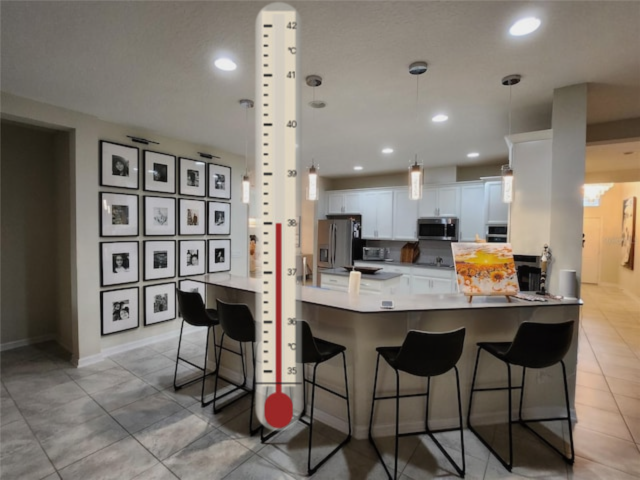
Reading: {"value": 38, "unit": "°C"}
